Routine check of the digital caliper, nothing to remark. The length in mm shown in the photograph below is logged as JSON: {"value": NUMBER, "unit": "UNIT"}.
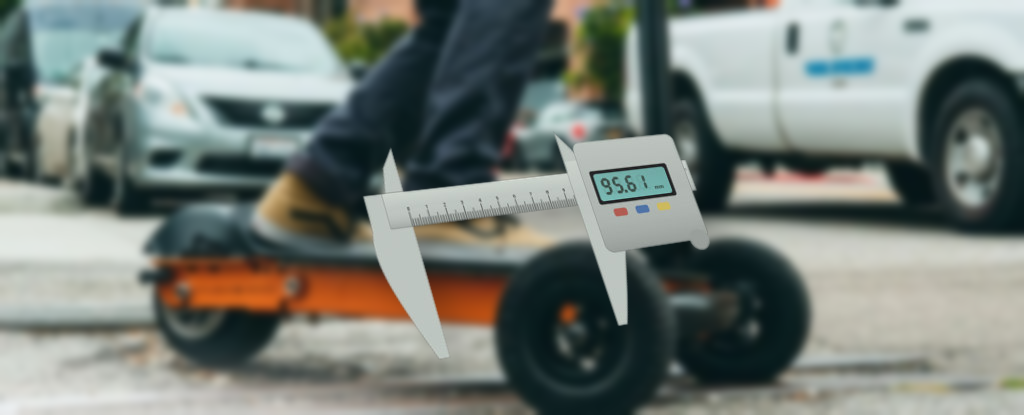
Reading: {"value": 95.61, "unit": "mm"}
